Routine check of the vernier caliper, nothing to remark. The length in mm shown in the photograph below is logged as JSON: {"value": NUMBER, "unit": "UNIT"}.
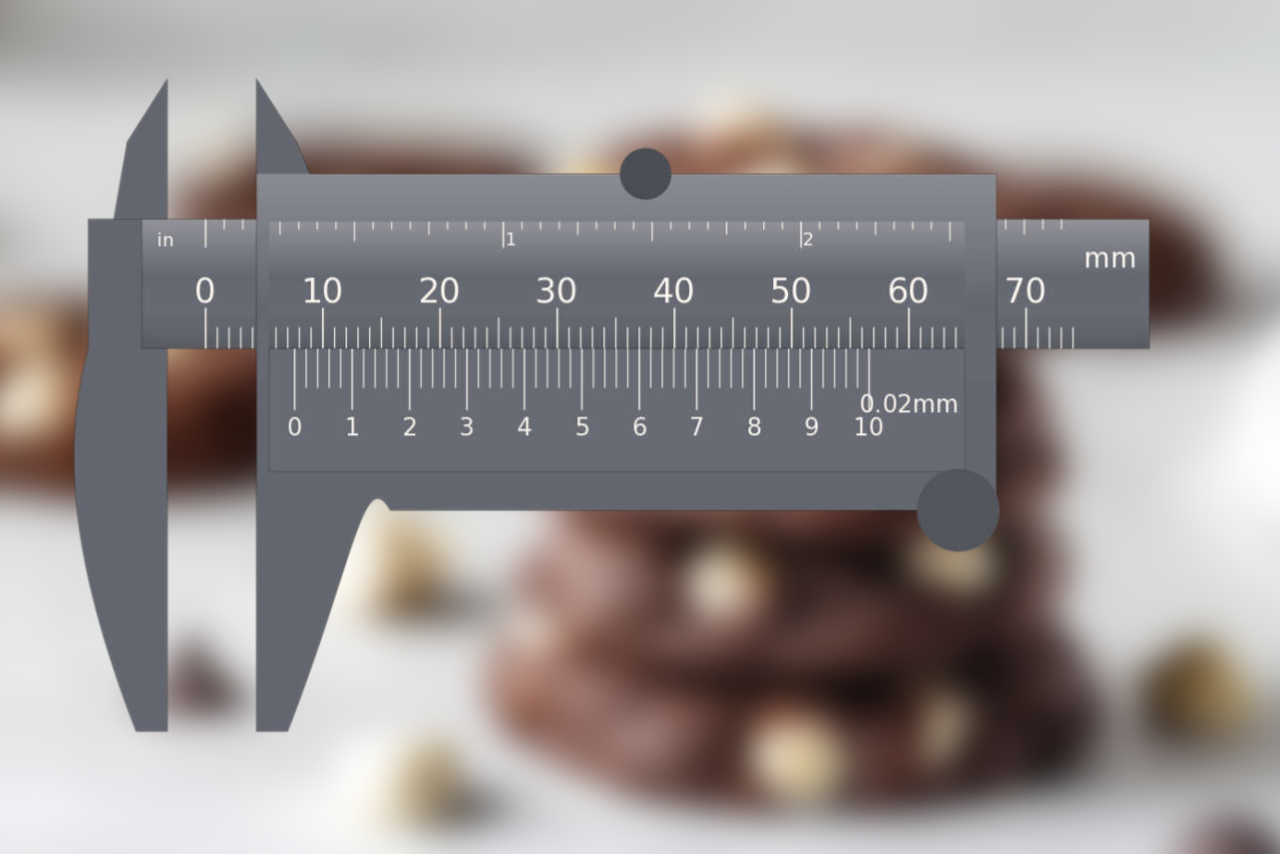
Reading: {"value": 7.6, "unit": "mm"}
